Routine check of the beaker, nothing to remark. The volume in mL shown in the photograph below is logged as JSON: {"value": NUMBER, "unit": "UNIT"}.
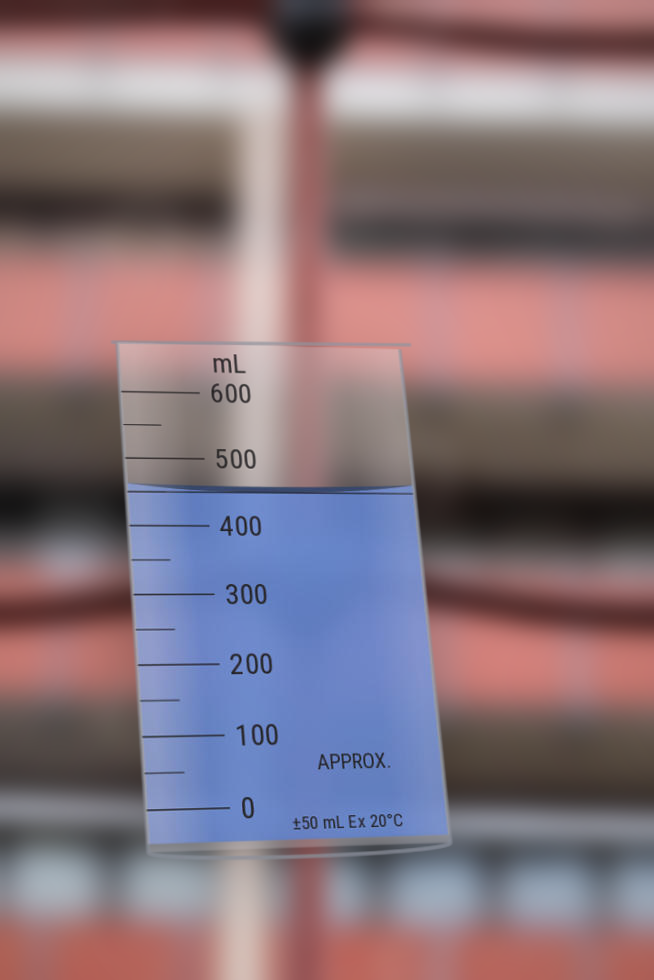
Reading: {"value": 450, "unit": "mL"}
